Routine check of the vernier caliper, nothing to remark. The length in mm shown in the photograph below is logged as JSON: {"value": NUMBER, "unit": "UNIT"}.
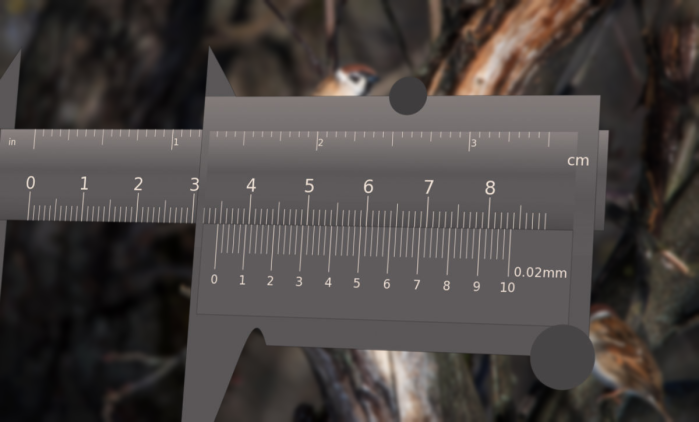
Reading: {"value": 34.6, "unit": "mm"}
